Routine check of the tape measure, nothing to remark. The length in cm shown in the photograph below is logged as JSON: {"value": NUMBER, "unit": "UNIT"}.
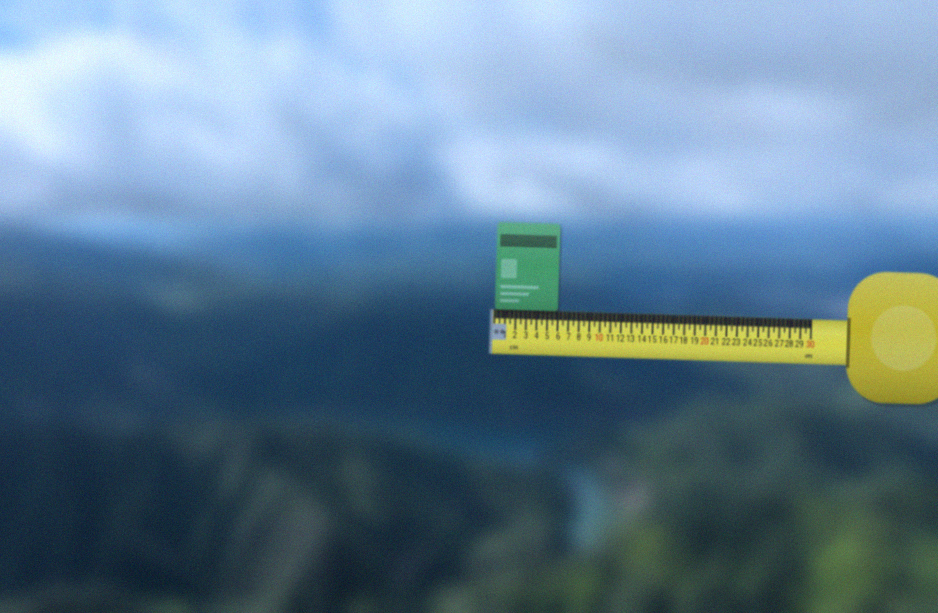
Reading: {"value": 6, "unit": "cm"}
